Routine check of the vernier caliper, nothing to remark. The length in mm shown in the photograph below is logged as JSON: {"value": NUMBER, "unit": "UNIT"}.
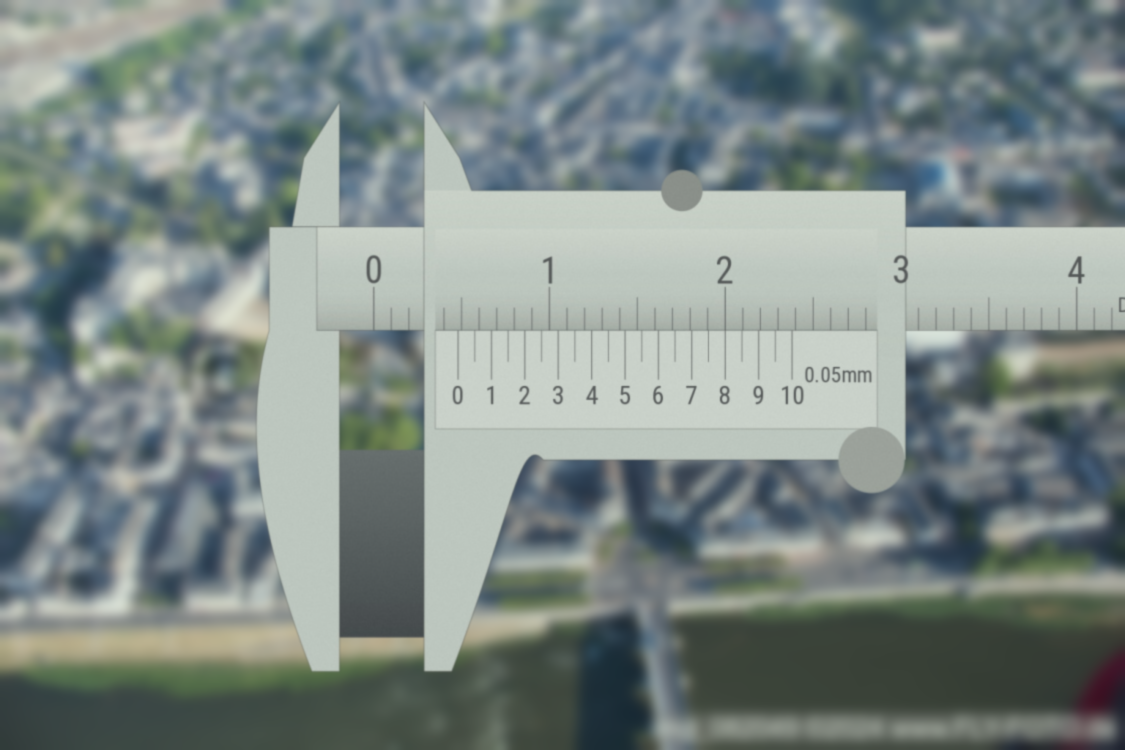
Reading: {"value": 4.8, "unit": "mm"}
